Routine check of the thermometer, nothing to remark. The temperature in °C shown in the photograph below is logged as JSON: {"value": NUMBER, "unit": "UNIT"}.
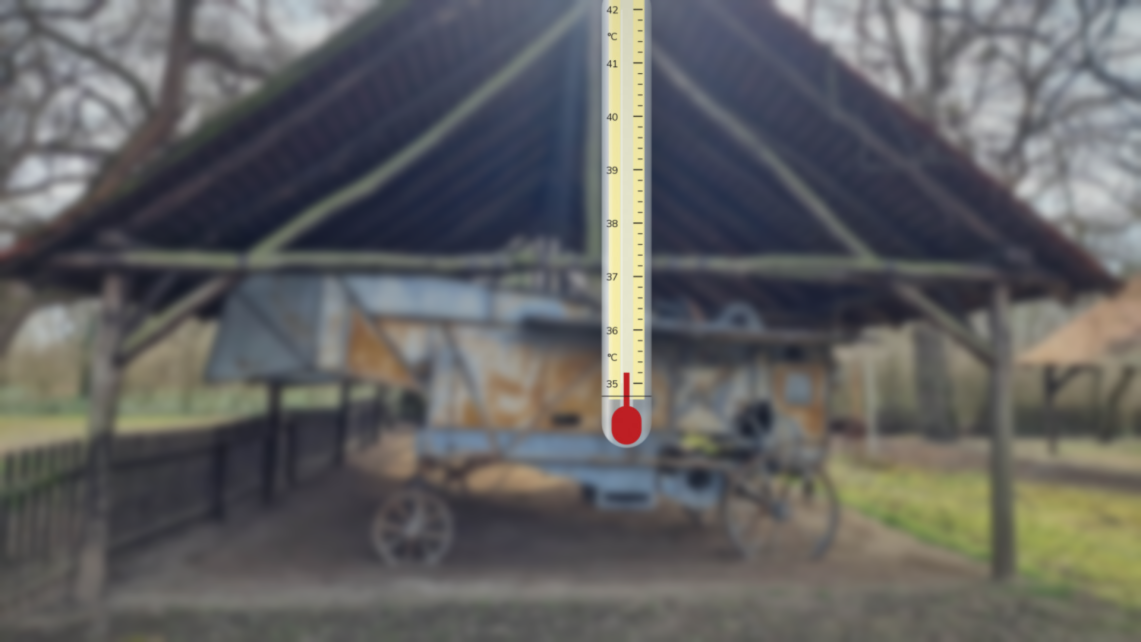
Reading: {"value": 35.2, "unit": "°C"}
